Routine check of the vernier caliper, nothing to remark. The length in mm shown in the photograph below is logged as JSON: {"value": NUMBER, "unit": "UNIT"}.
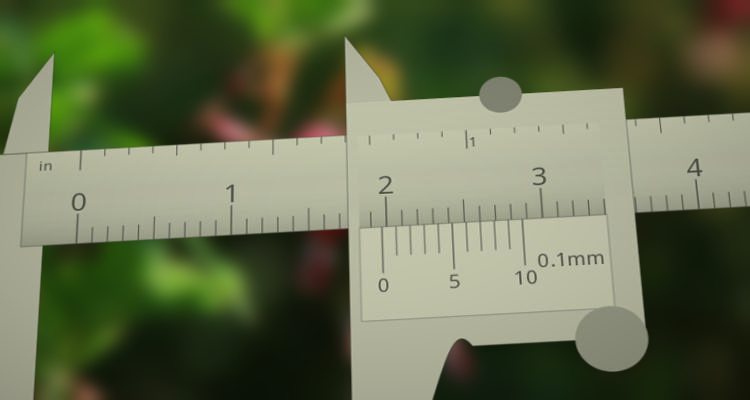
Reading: {"value": 19.7, "unit": "mm"}
